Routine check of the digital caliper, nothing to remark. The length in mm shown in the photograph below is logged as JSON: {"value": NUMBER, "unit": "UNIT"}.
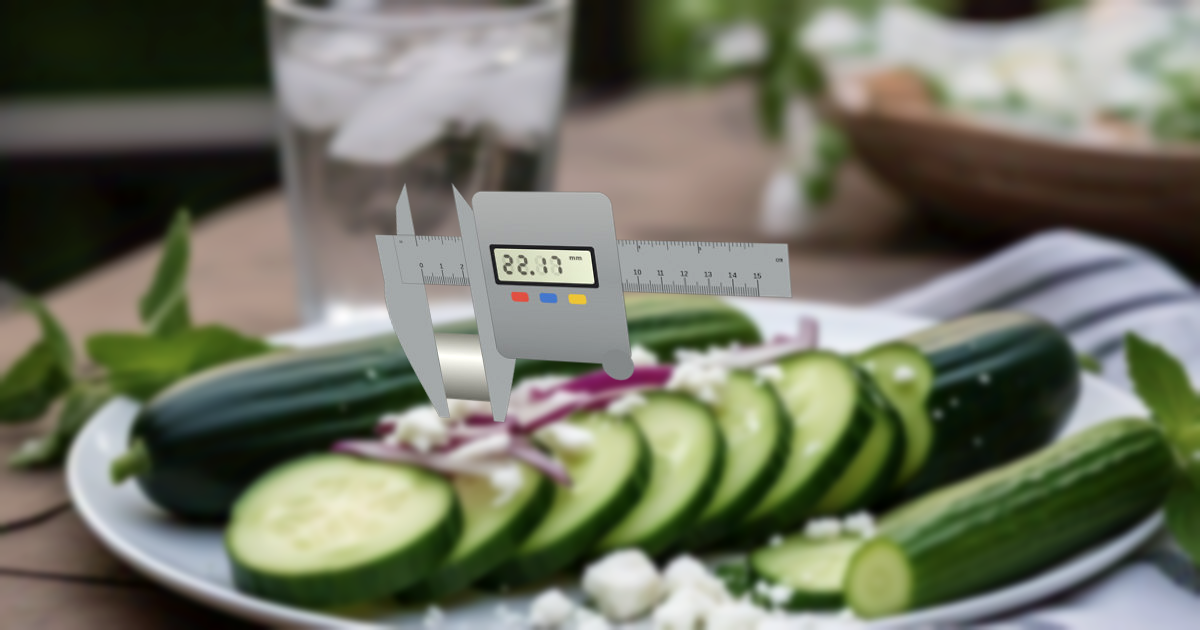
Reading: {"value": 22.17, "unit": "mm"}
